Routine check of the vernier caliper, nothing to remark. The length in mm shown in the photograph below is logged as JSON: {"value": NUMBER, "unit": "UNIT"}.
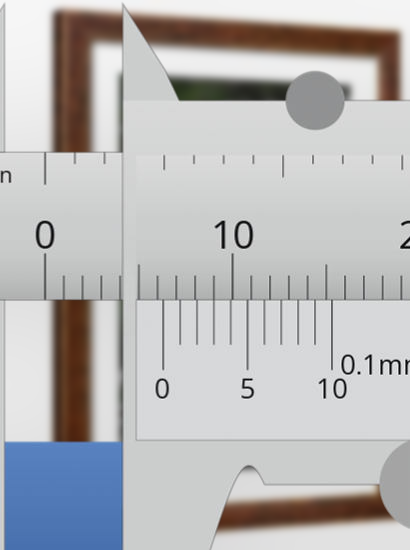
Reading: {"value": 6.3, "unit": "mm"}
